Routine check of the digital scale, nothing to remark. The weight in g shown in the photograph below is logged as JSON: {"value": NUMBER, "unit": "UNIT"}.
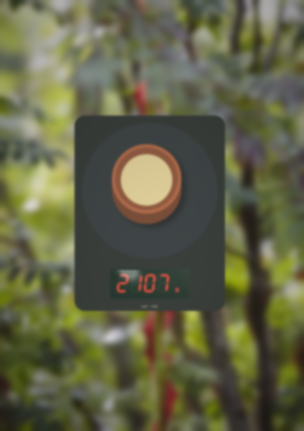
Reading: {"value": 2107, "unit": "g"}
